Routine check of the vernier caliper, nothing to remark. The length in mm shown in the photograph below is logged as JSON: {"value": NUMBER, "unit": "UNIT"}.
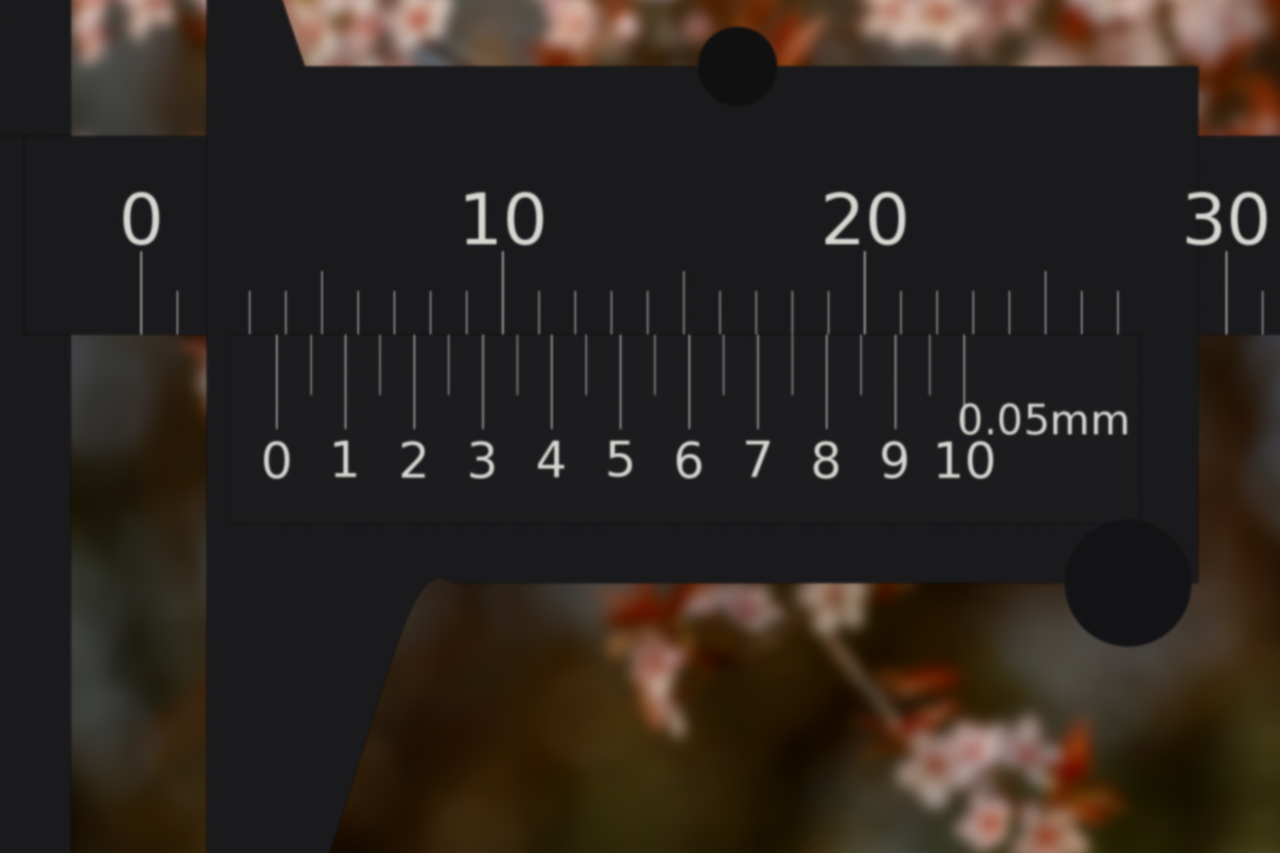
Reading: {"value": 3.75, "unit": "mm"}
